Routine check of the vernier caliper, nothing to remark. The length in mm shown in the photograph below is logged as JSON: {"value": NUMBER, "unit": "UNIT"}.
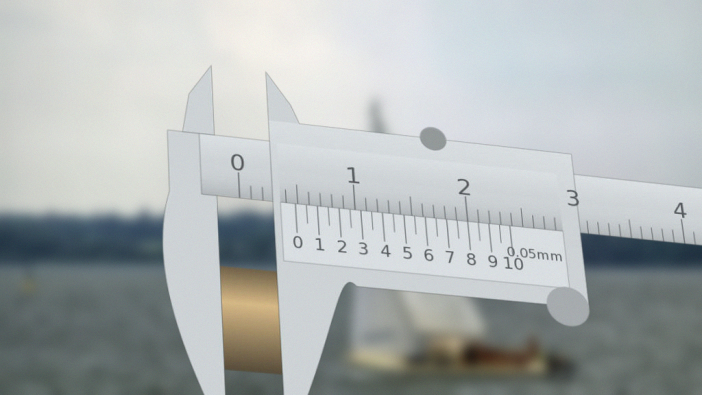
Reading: {"value": 4.8, "unit": "mm"}
